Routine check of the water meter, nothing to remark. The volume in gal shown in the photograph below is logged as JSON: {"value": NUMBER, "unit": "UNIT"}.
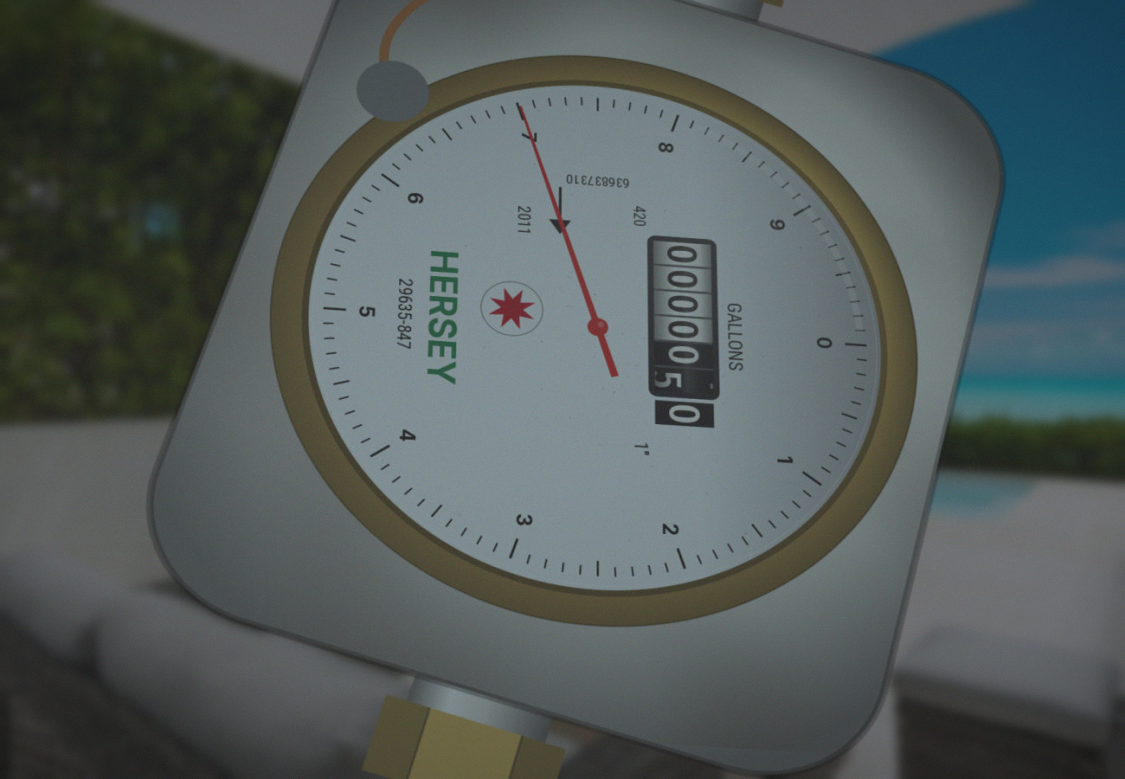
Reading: {"value": 47.0, "unit": "gal"}
